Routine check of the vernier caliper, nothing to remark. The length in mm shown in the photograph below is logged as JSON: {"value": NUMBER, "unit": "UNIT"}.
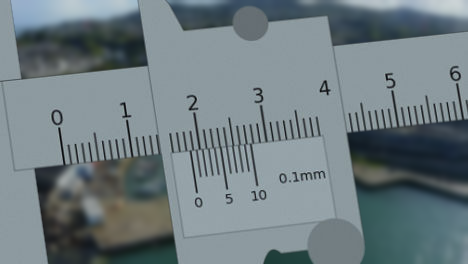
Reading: {"value": 18.6, "unit": "mm"}
